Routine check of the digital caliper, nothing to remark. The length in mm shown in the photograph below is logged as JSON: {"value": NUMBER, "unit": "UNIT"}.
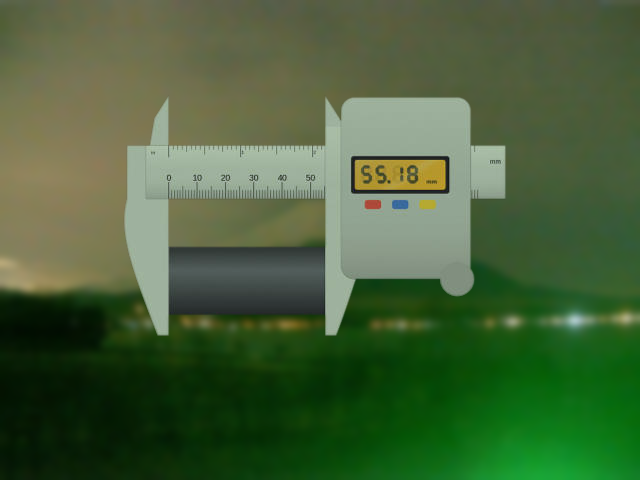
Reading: {"value": 55.18, "unit": "mm"}
